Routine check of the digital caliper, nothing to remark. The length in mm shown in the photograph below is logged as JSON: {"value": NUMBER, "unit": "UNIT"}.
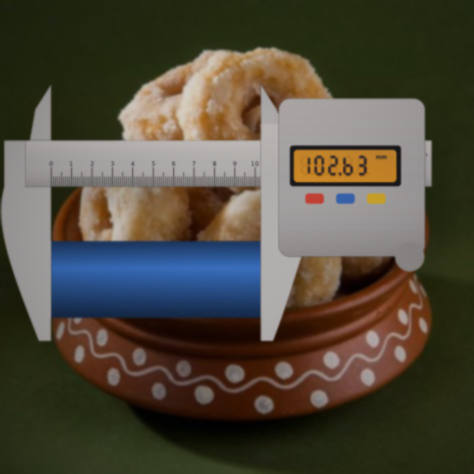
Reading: {"value": 102.63, "unit": "mm"}
